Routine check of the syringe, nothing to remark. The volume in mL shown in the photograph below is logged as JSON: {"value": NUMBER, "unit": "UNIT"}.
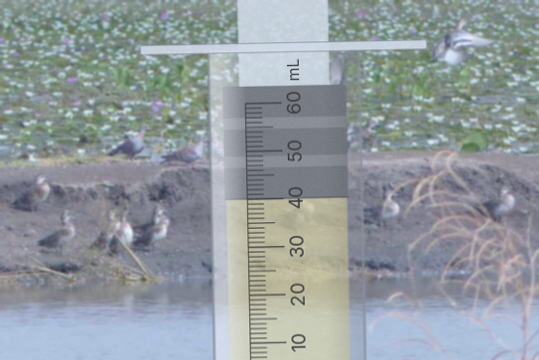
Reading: {"value": 40, "unit": "mL"}
